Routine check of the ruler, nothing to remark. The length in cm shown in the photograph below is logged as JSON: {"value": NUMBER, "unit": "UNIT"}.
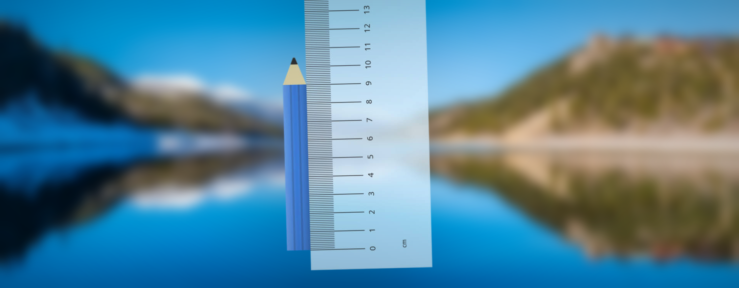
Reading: {"value": 10.5, "unit": "cm"}
